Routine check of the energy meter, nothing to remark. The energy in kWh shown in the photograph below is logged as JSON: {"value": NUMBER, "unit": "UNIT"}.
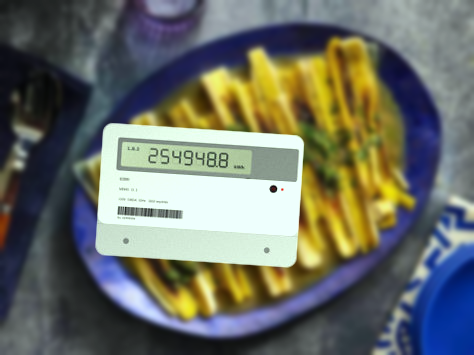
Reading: {"value": 254948.8, "unit": "kWh"}
